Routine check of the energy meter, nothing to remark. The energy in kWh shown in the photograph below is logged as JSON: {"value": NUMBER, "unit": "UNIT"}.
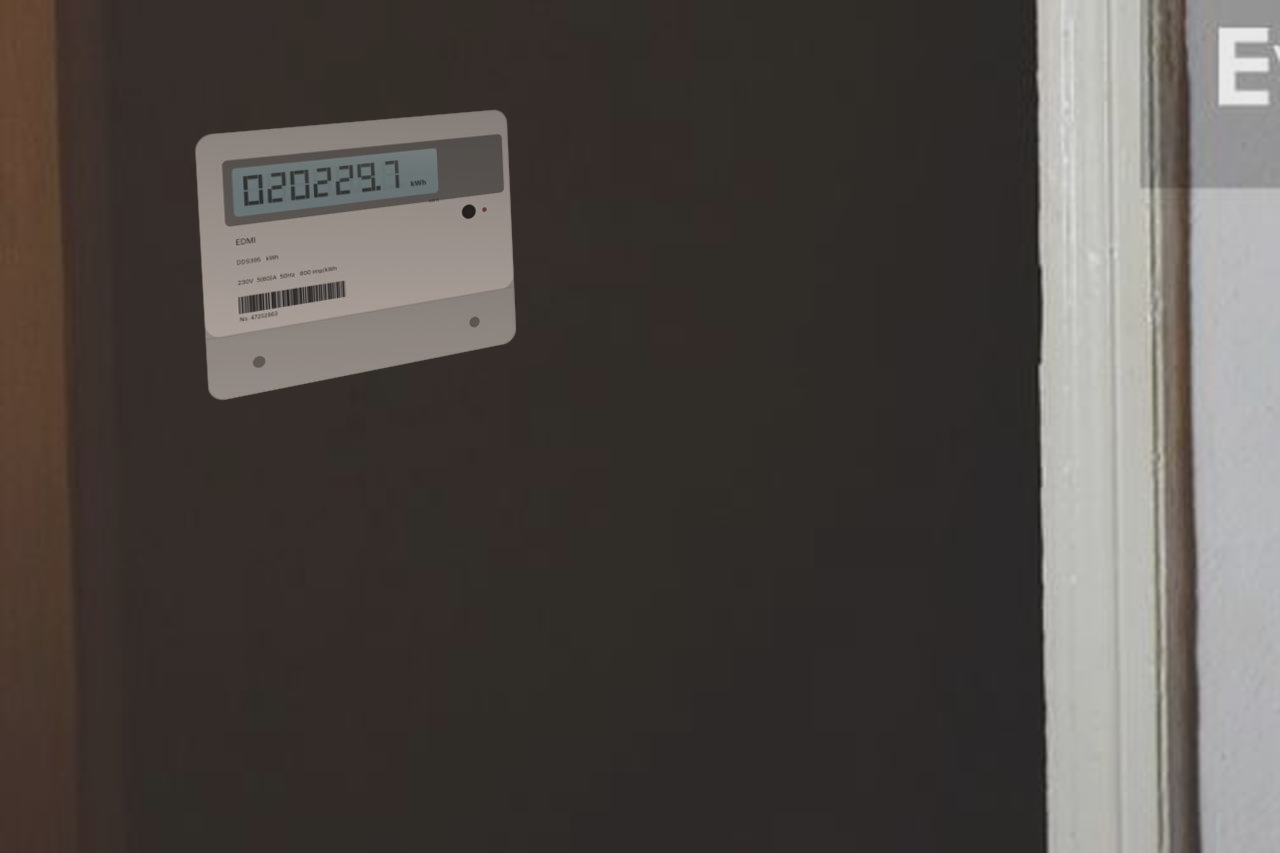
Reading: {"value": 20229.7, "unit": "kWh"}
